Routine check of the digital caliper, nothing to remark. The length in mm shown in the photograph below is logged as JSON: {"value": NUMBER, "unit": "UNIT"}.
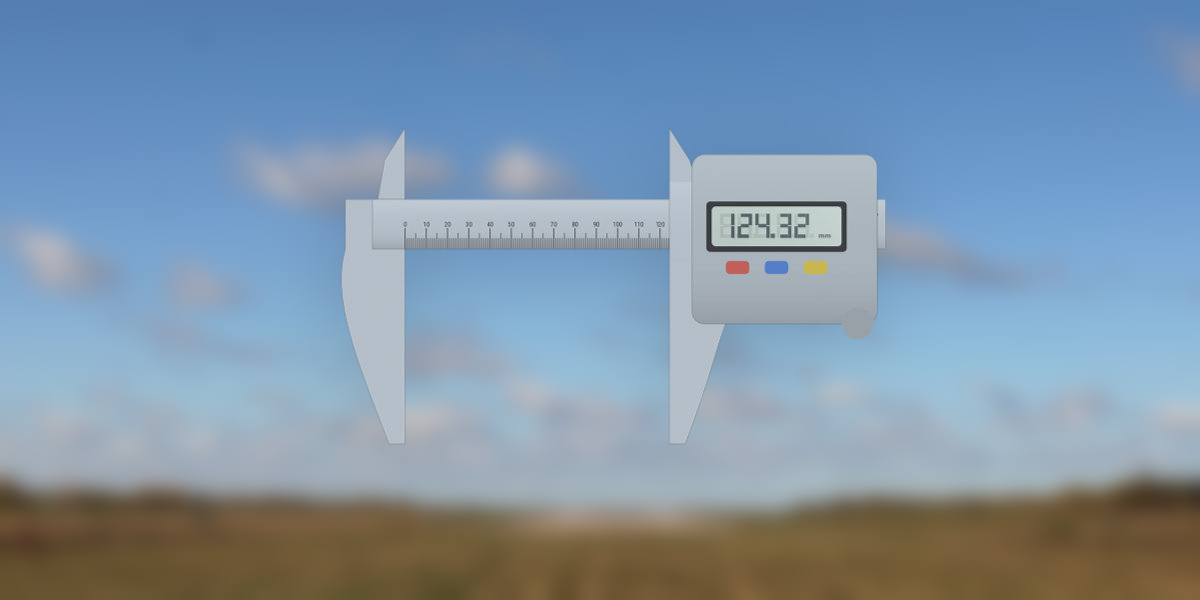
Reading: {"value": 124.32, "unit": "mm"}
